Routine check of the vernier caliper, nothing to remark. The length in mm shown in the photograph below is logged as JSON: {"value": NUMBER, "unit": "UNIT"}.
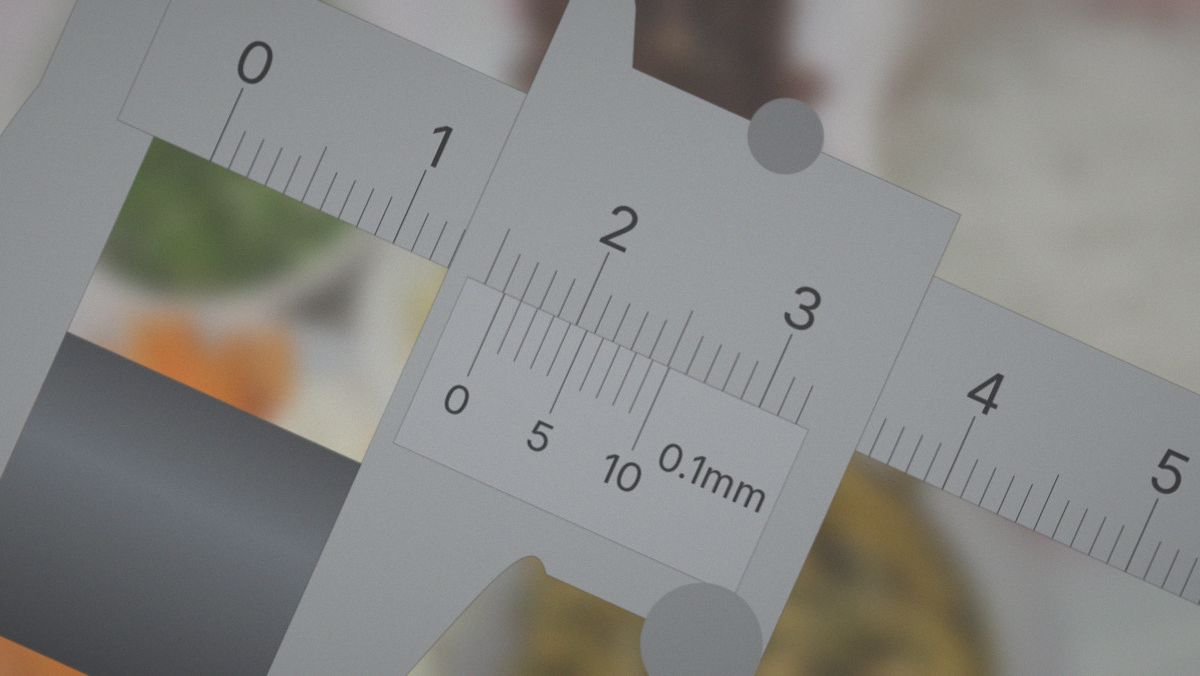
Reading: {"value": 16.1, "unit": "mm"}
